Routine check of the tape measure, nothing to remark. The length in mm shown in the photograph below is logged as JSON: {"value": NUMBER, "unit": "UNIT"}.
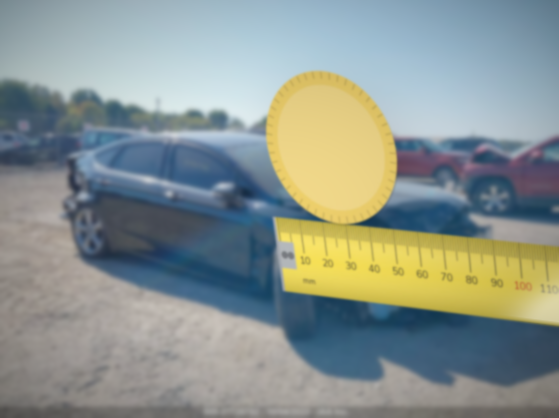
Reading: {"value": 55, "unit": "mm"}
